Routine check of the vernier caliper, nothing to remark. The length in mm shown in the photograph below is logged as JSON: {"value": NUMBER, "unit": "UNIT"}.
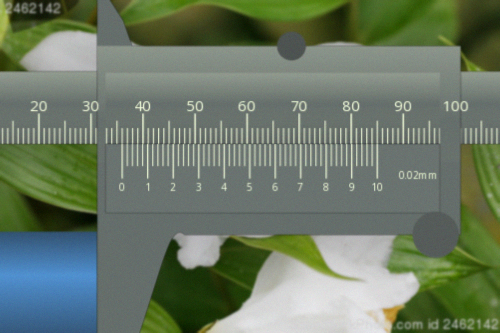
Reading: {"value": 36.0, "unit": "mm"}
